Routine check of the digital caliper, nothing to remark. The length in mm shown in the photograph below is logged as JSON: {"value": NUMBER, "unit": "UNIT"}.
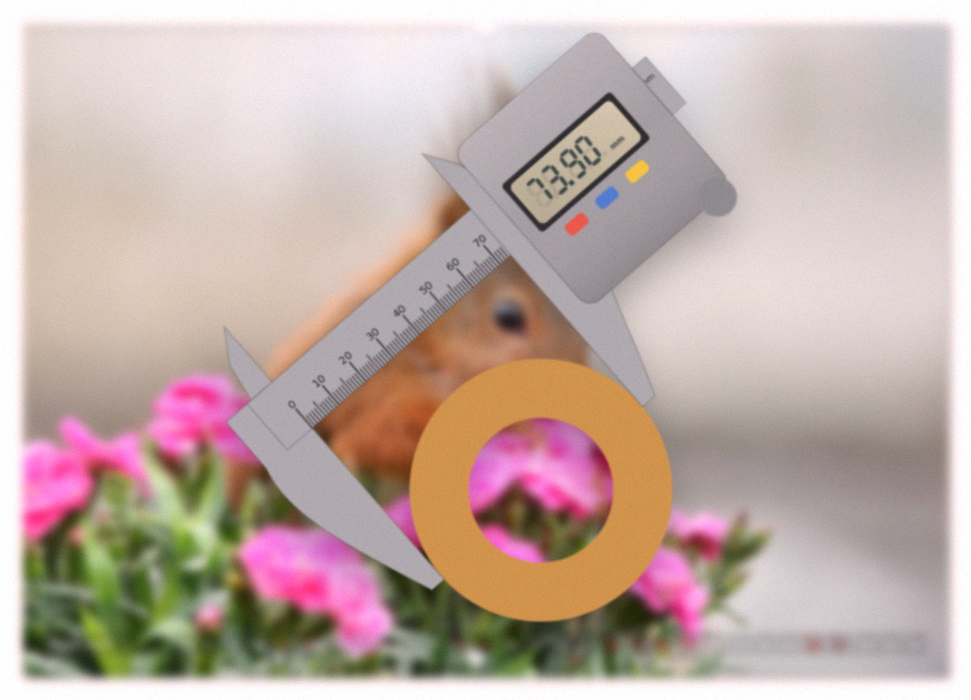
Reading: {"value": 73.90, "unit": "mm"}
